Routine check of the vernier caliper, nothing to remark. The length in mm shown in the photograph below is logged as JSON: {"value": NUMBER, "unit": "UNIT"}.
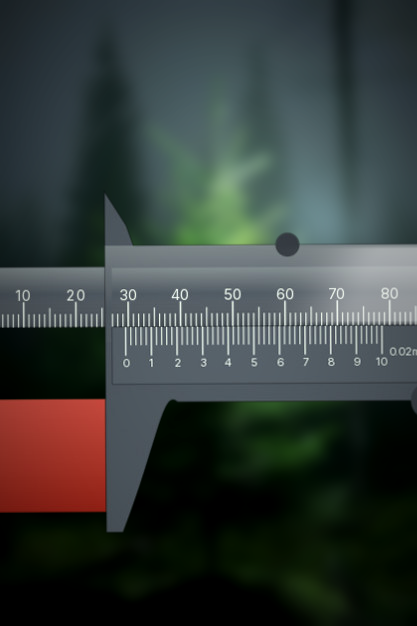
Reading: {"value": 29.5, "unit": "mm"}
